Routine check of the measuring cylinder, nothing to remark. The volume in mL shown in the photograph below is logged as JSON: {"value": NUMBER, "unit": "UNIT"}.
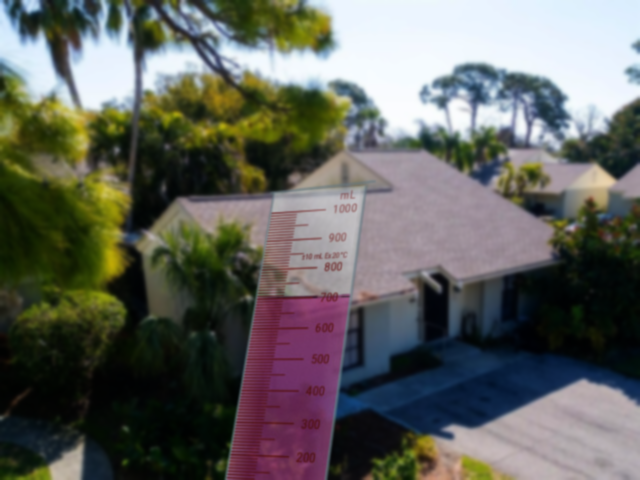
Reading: {"value": 700, "unit": "mL"}
